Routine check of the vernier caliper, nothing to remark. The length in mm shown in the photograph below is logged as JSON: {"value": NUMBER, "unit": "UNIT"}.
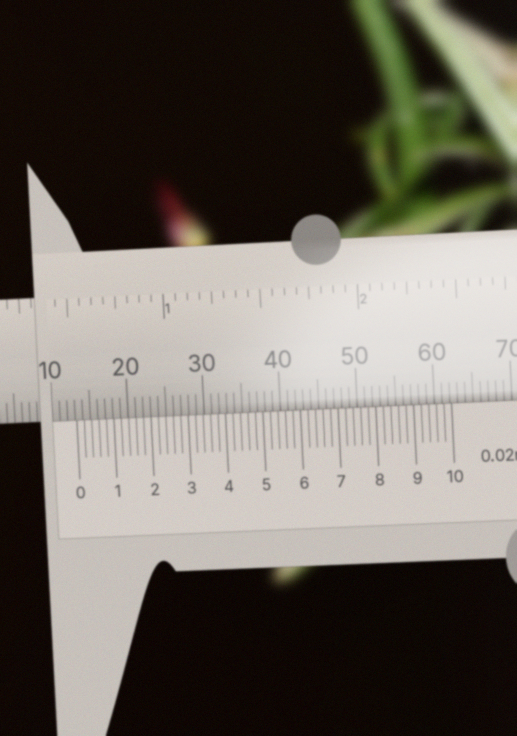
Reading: {"value": 13.2, "unit": "mm"}
